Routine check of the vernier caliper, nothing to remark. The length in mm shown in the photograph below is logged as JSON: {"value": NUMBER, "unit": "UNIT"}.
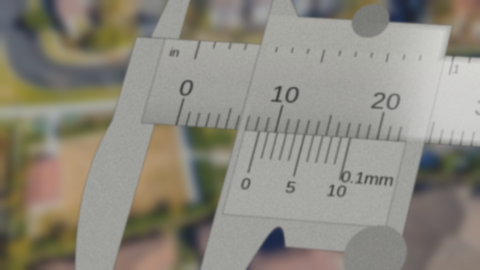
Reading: {"value": 8.4, "unit": "mm"}
